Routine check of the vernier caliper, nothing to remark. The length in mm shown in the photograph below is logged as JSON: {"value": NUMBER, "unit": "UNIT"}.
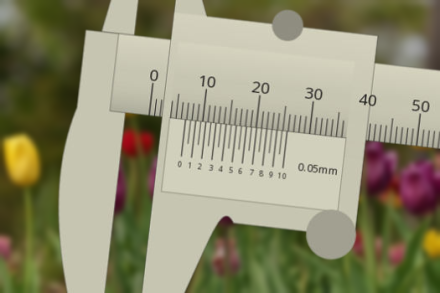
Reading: {"value": 6.8, "unit": "mm"}
